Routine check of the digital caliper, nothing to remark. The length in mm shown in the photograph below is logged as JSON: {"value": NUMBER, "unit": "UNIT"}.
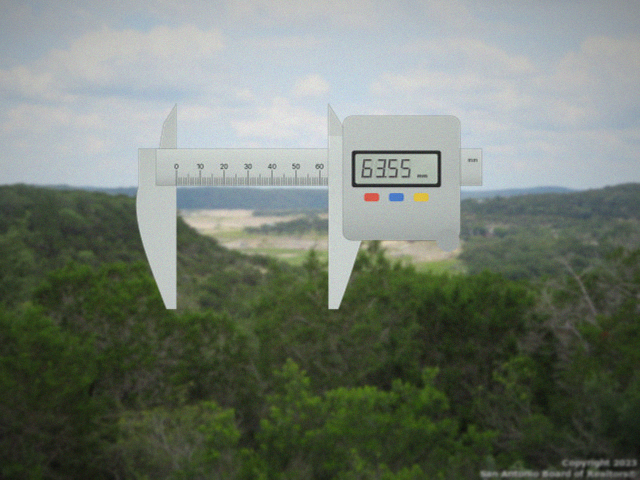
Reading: {"value": 63.55, "unit": "mm"}
